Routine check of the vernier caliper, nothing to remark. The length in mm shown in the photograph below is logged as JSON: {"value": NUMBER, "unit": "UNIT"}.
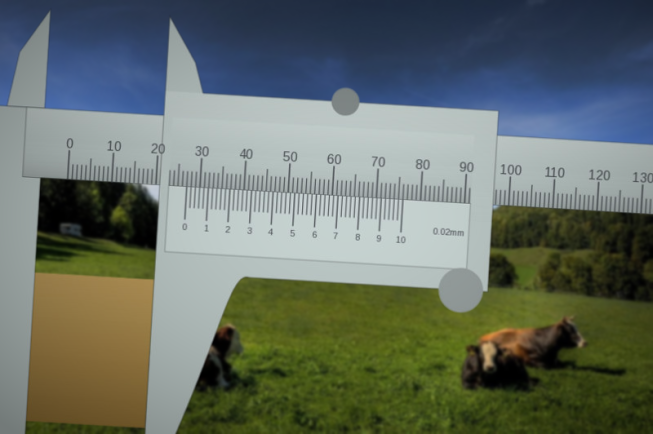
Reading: {"value": 27.0, "unit": "mm"}
